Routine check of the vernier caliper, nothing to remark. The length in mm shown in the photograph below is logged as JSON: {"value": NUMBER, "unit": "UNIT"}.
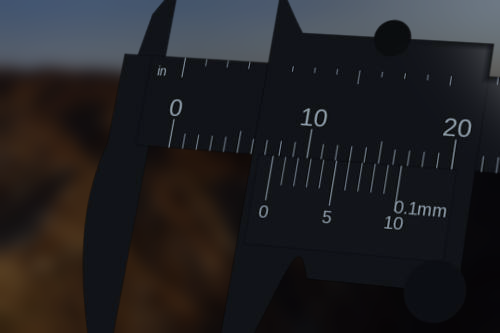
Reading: {"value": 7.6, "unit": "mm"}
